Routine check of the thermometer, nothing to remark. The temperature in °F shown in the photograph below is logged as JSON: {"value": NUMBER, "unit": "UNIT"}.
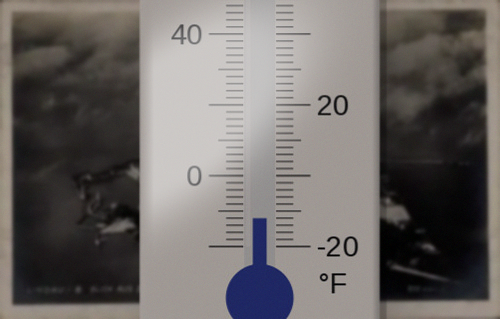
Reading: {"value": -12, "unit": "°F"}
